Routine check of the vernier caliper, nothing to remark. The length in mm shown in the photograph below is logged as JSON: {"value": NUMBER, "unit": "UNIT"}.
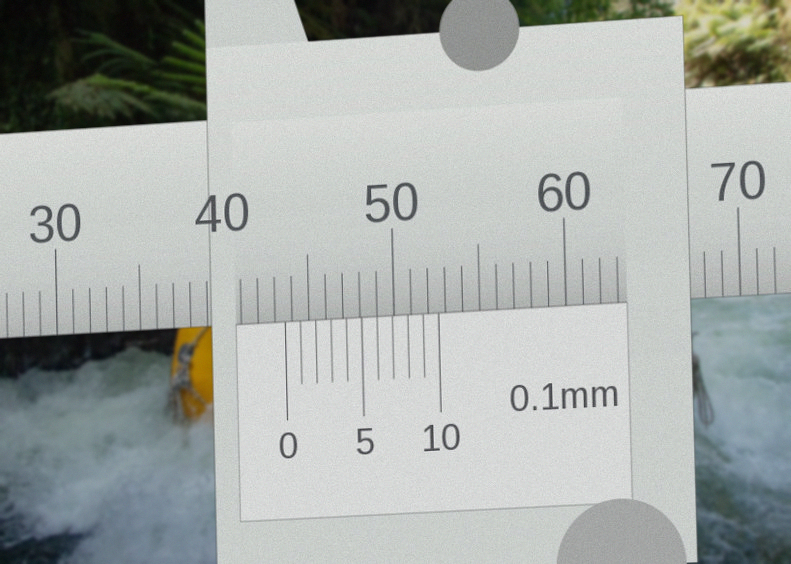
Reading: {"value": 43.6, "unit": "mm"}
